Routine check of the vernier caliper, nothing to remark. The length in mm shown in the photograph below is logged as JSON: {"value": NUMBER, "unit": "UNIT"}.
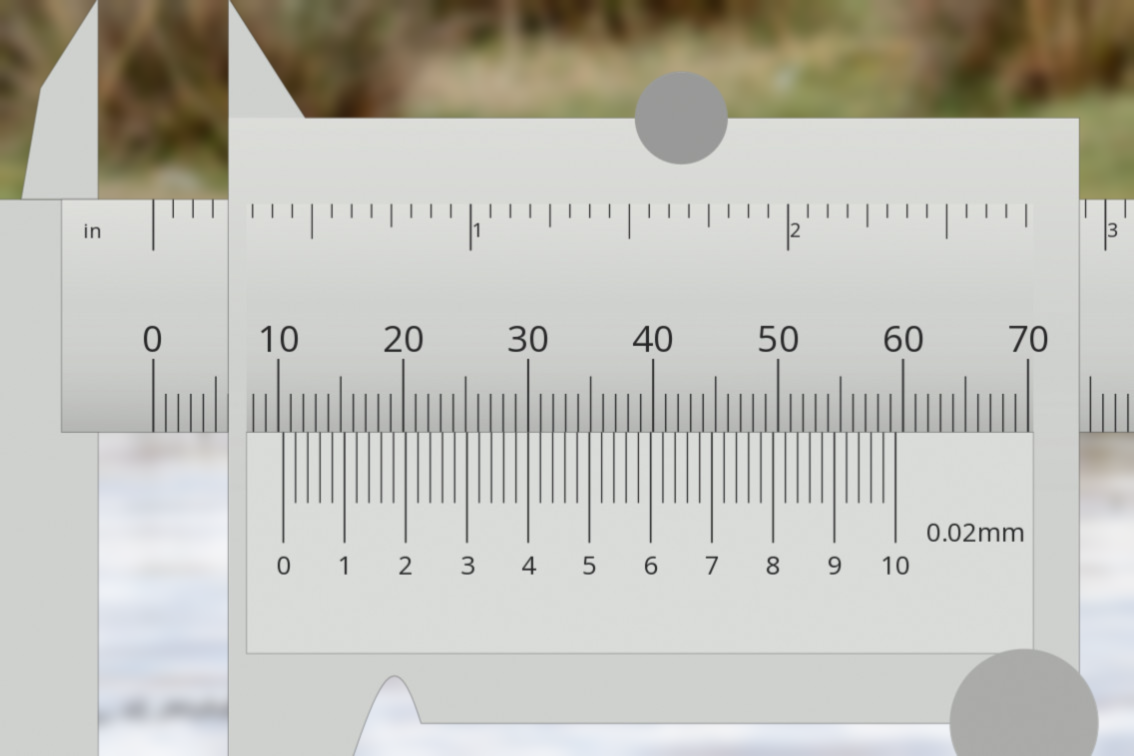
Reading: {"value": 10.4, "unit": "mm"}
